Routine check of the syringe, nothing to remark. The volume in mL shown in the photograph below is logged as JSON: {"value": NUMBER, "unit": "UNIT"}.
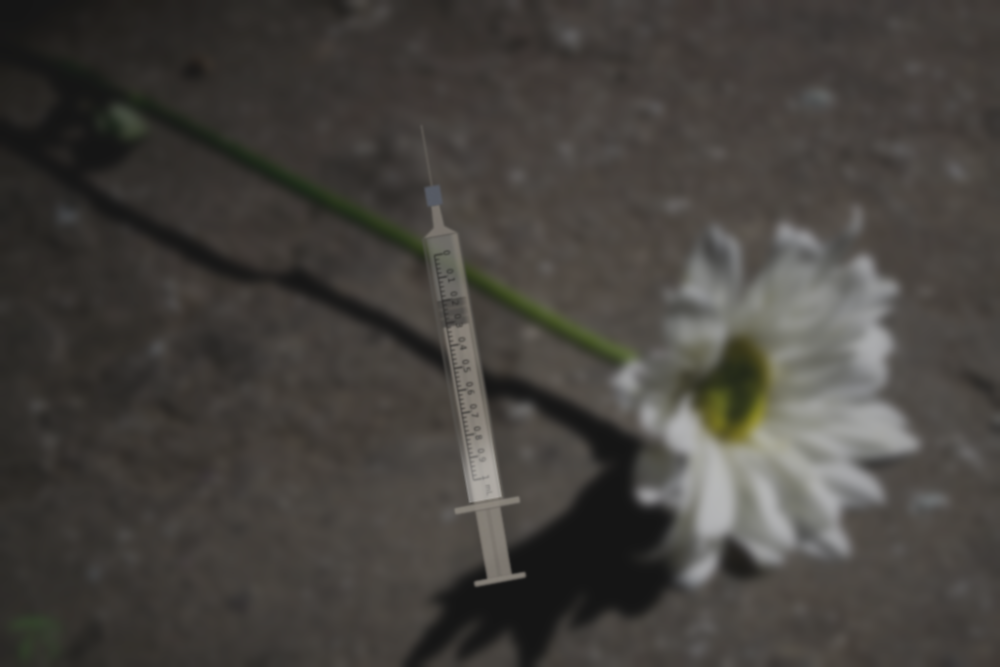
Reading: {"value": 0.2, "unit": "mL"}
